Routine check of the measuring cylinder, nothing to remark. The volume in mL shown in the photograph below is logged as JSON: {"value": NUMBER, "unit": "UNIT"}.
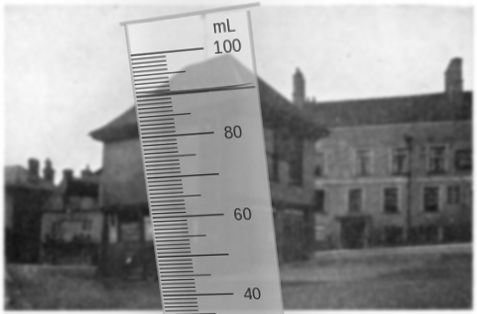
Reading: {"value": 90, "unit": "mL"}
